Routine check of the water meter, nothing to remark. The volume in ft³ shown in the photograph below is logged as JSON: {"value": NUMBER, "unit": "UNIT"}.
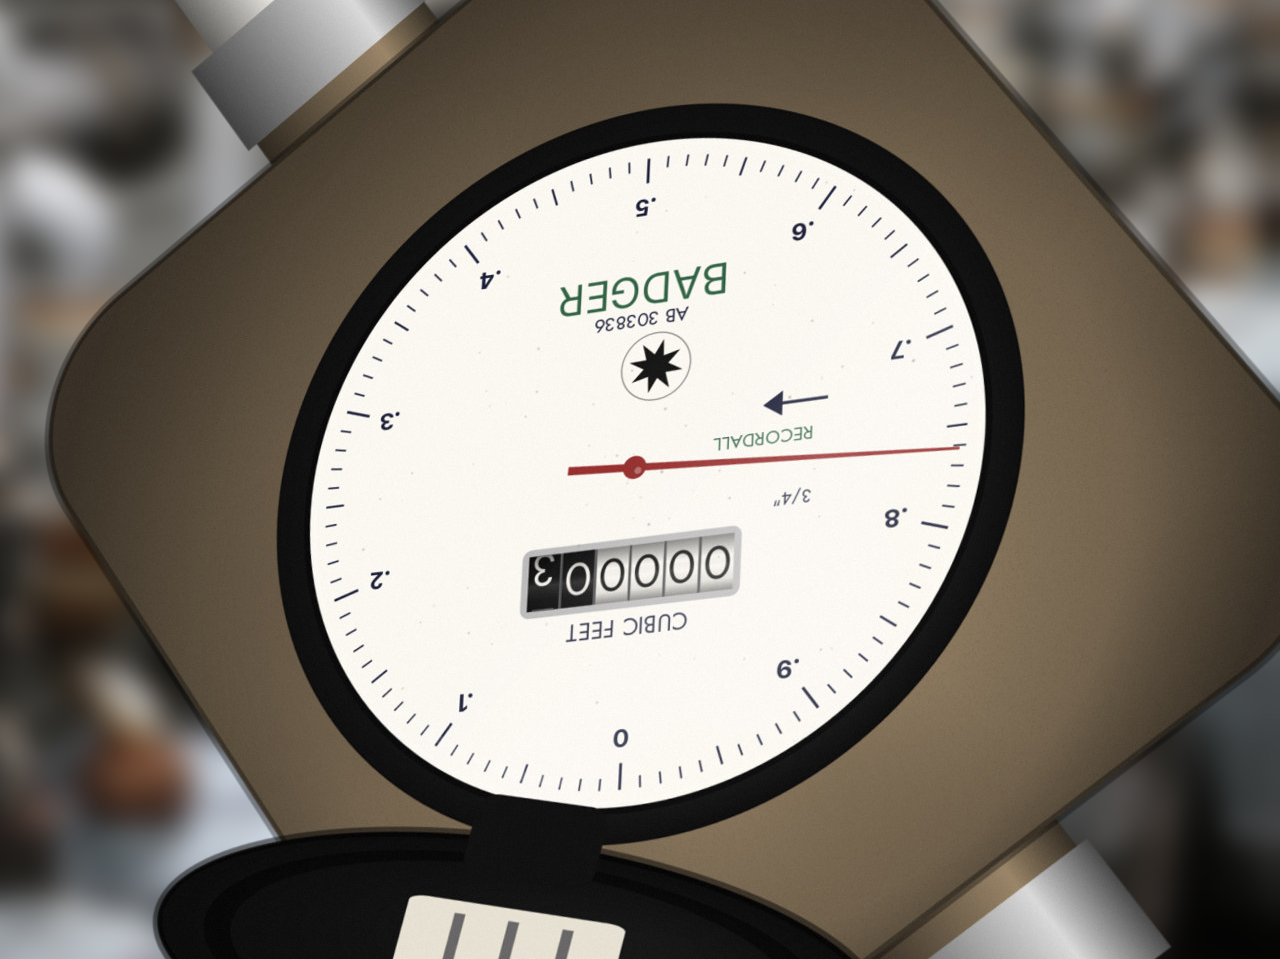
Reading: {"value": 2.76, "unit": "ft³"}
